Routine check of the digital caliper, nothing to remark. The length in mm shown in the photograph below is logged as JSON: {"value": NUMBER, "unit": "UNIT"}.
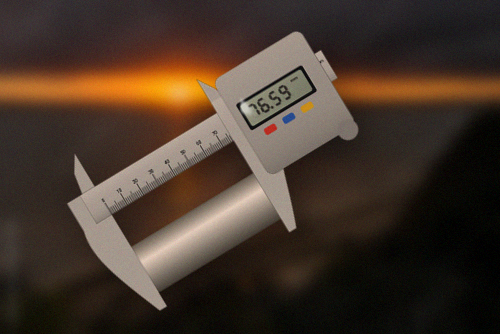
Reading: {"value": 76.59, "unit": "mm"}
